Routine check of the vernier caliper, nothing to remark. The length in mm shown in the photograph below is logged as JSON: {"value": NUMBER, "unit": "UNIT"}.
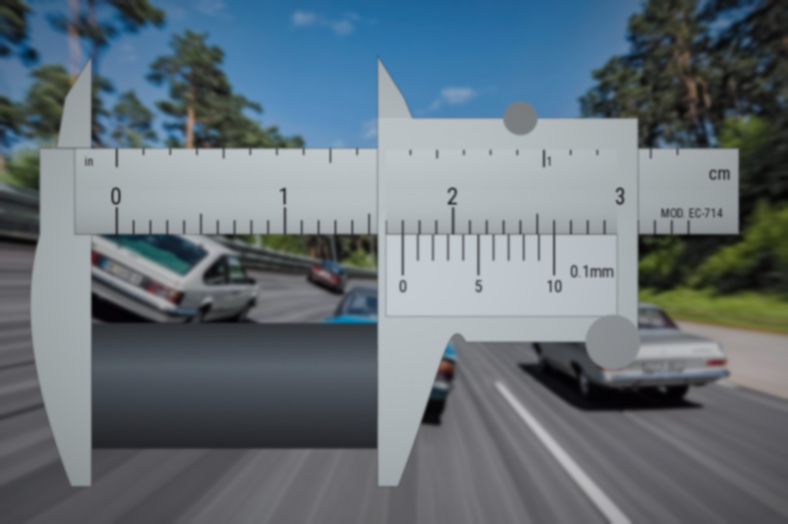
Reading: {"value": 17.0, "unit": "mm"}
